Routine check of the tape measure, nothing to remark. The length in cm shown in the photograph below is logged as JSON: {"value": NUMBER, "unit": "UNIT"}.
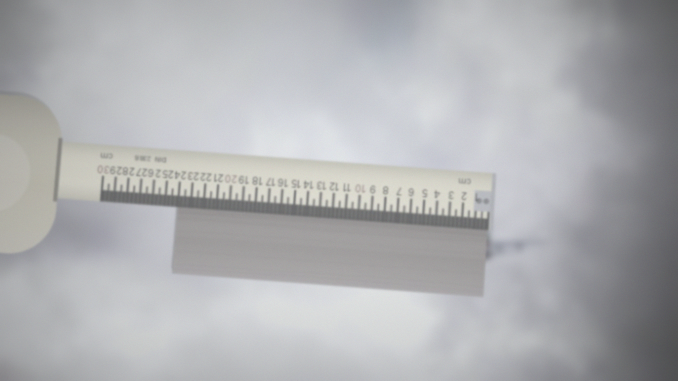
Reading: {"value": 24, "unit": "cm"}
